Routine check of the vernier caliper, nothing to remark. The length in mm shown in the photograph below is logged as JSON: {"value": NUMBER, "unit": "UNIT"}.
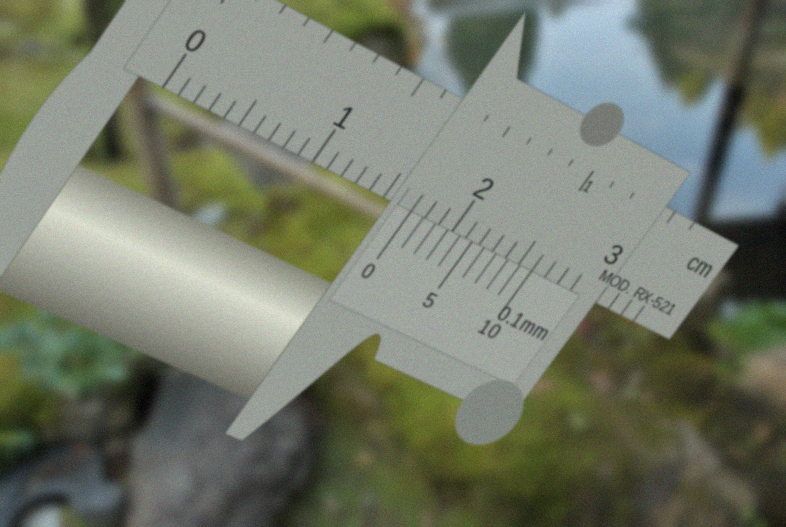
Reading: {"value": 17.0, "unit": "mm"}
